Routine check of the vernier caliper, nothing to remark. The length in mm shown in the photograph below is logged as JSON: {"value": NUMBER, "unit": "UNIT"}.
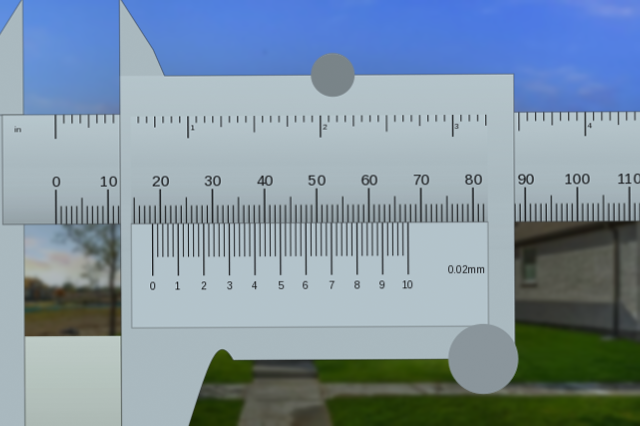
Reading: {"value": 18.5, "unit": "mm"}
